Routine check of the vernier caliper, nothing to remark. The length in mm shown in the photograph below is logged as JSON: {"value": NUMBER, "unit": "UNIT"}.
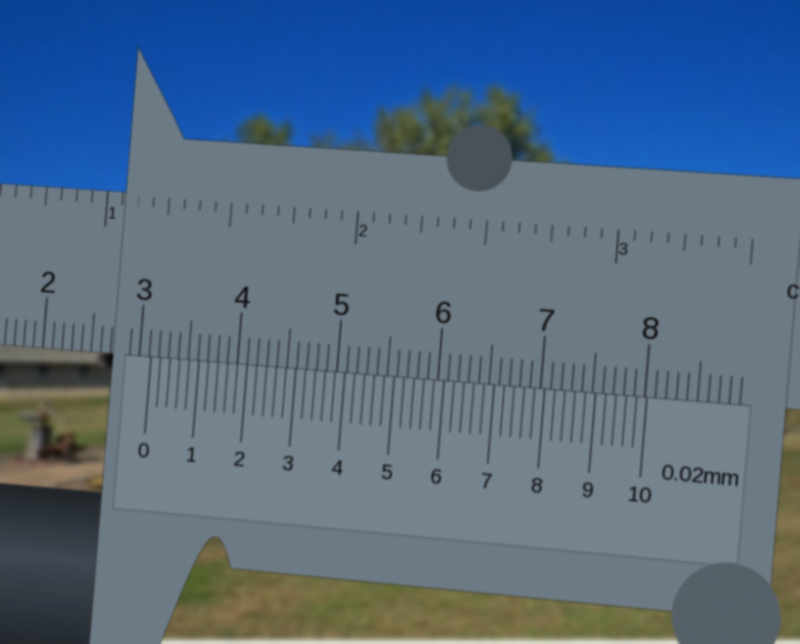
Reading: {"value": 31.2, "unit": "mm"}
